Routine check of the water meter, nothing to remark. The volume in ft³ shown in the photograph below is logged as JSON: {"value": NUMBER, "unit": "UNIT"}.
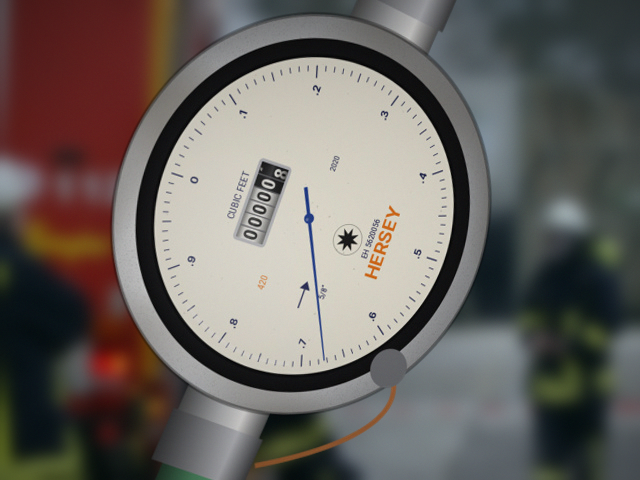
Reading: {"value": 7.67, "unit": "ft³"}
